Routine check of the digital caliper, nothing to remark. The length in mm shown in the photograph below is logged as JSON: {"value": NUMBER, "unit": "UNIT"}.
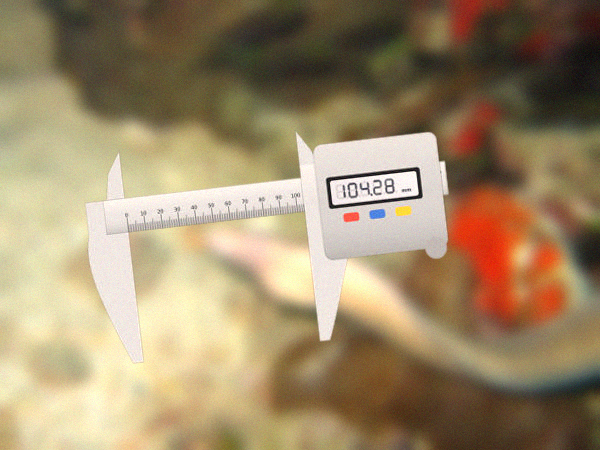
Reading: {"value": 104.28, "unit": "mm"}
